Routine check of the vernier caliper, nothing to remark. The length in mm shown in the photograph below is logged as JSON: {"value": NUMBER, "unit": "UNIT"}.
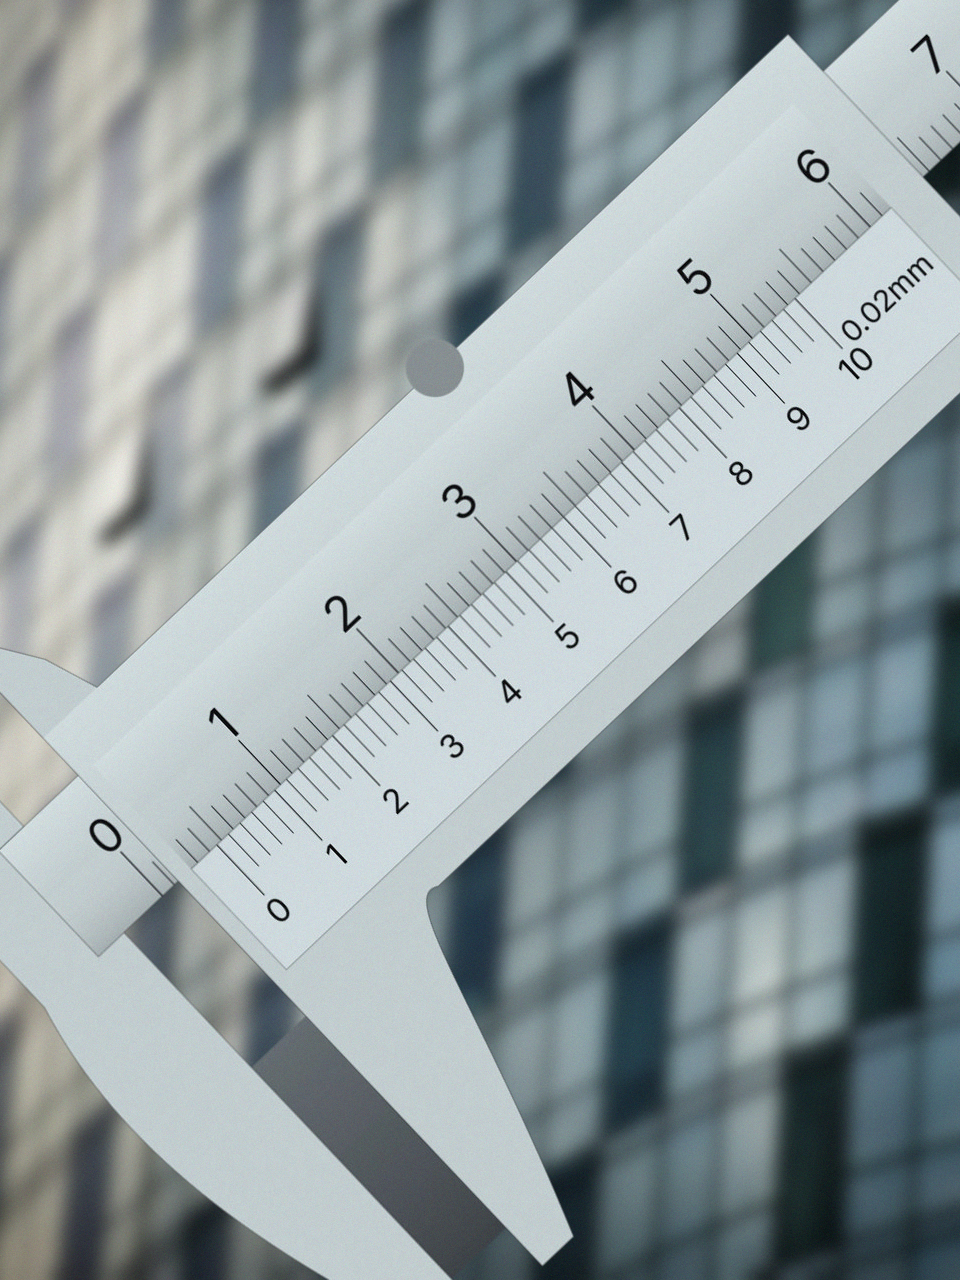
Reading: {"value": 4.6, "unit": "mm"}
